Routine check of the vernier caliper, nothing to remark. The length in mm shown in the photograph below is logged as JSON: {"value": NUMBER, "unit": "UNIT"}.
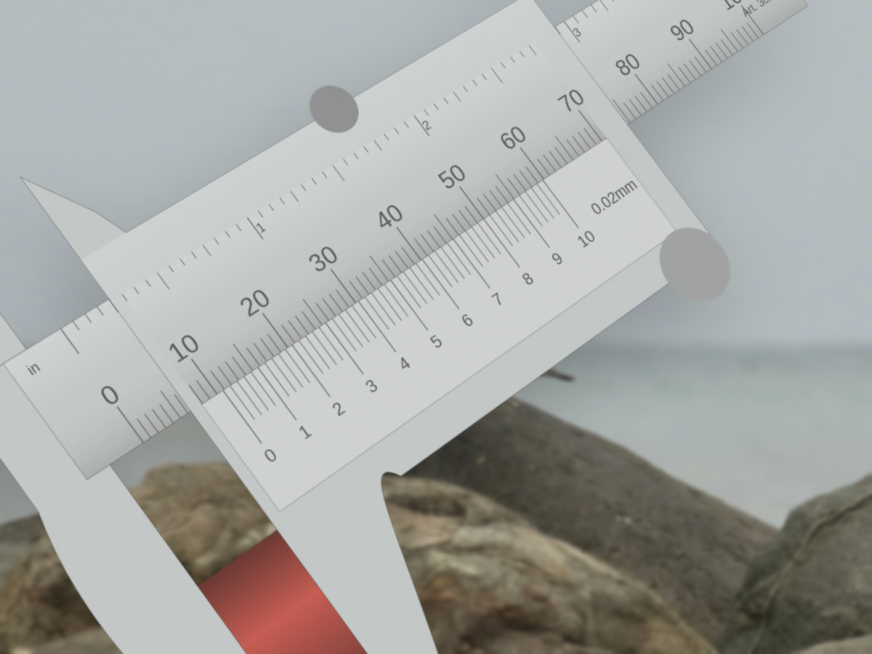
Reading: {"value": 10.8, "unit": "mm"}
